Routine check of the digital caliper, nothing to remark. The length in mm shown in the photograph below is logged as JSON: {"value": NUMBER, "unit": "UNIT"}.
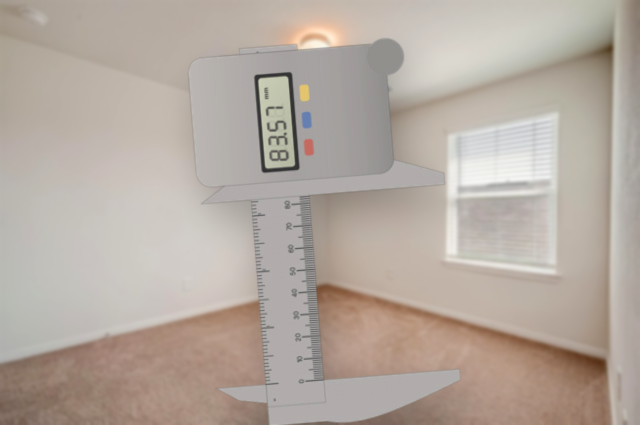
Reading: {"value": 83.57, "unit": "mm"}
